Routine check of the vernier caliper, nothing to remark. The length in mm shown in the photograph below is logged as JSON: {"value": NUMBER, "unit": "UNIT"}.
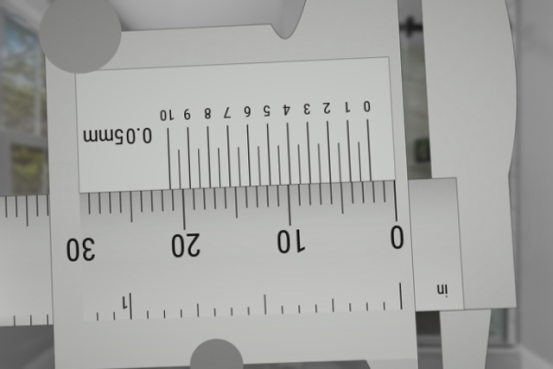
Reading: {"value": 2.2, "unit": "mm"}
